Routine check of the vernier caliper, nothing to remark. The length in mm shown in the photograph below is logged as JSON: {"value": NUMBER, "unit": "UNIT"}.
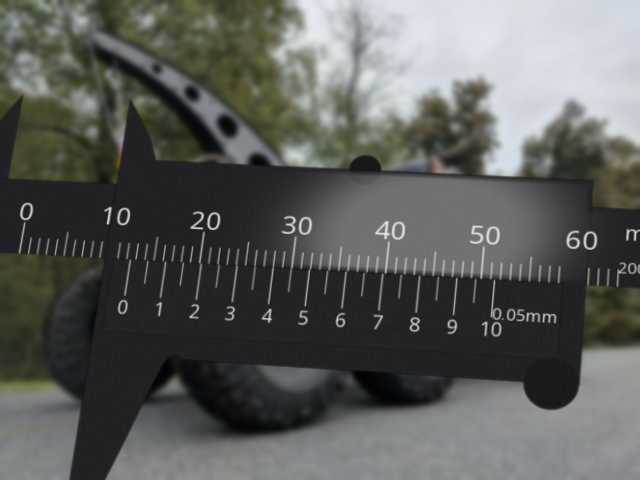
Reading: {"value": 12.4, "unit": "mm"}
